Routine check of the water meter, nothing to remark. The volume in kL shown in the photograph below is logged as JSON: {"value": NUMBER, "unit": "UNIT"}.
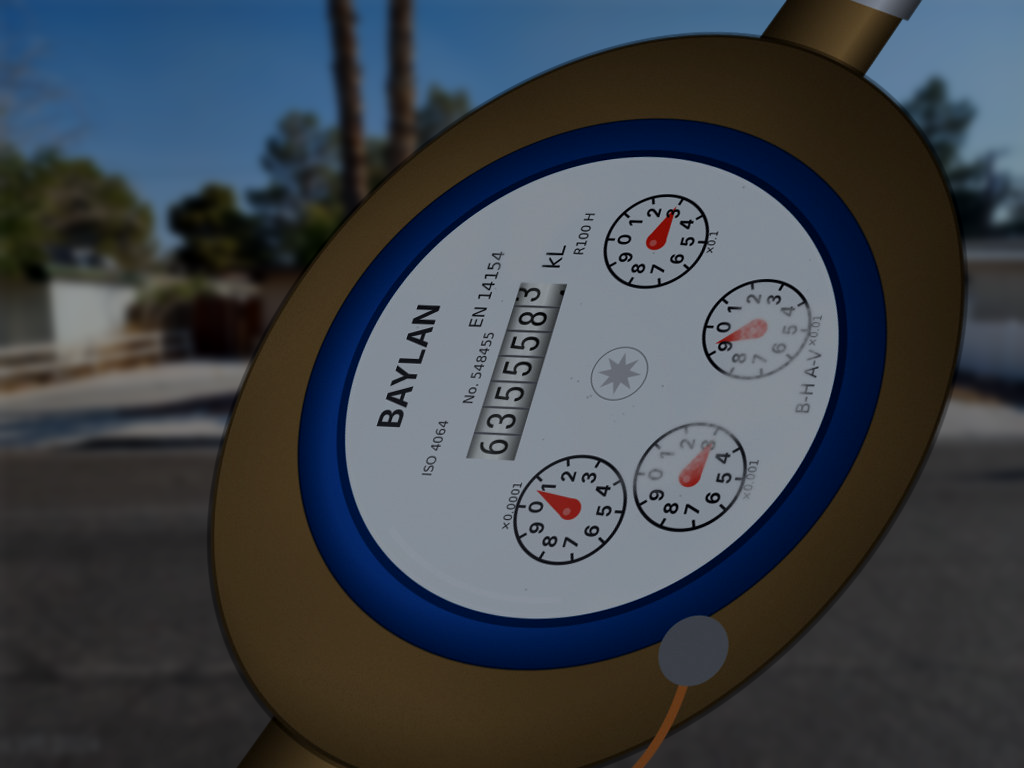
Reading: {"value": 6355583.2930, "unit": "kL"}
